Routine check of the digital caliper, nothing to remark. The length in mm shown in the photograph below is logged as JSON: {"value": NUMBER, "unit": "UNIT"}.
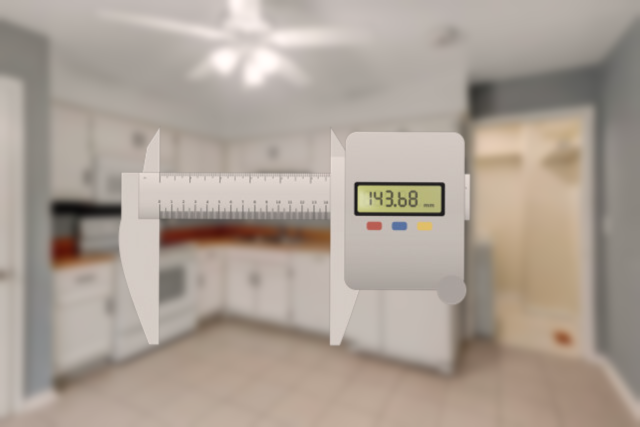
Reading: {"value": 143.68, "unit": "mm"}
